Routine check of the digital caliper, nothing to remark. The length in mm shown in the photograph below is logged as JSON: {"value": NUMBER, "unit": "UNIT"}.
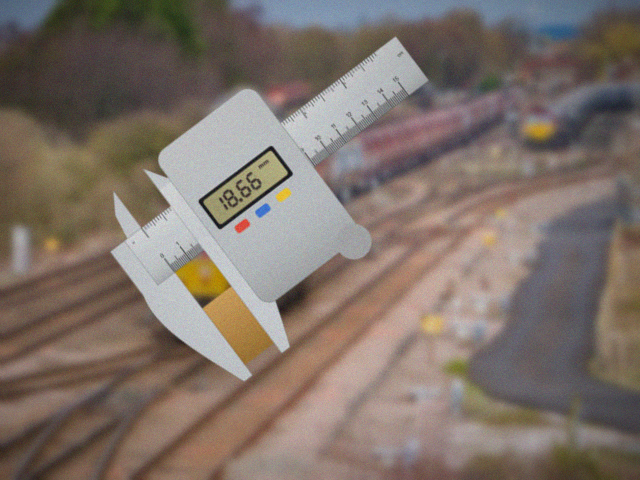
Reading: {"value": 18.66, "unit": "mm"}
